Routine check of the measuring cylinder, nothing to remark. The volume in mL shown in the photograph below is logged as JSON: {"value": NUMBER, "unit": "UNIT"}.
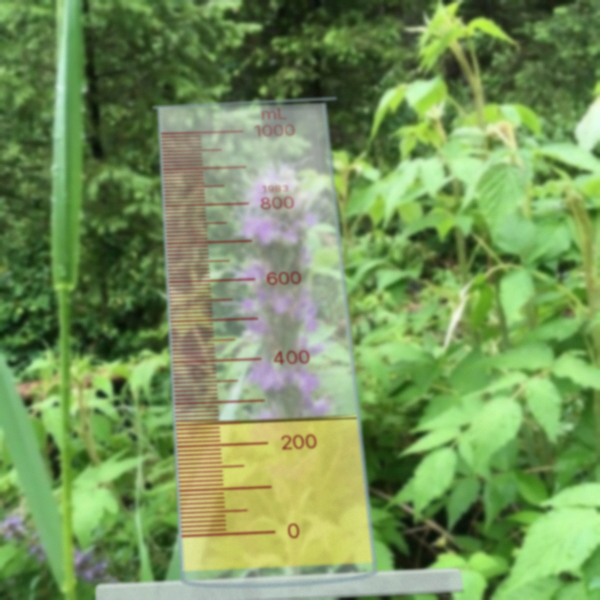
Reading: {"value": 250, "unit": "mL"}
